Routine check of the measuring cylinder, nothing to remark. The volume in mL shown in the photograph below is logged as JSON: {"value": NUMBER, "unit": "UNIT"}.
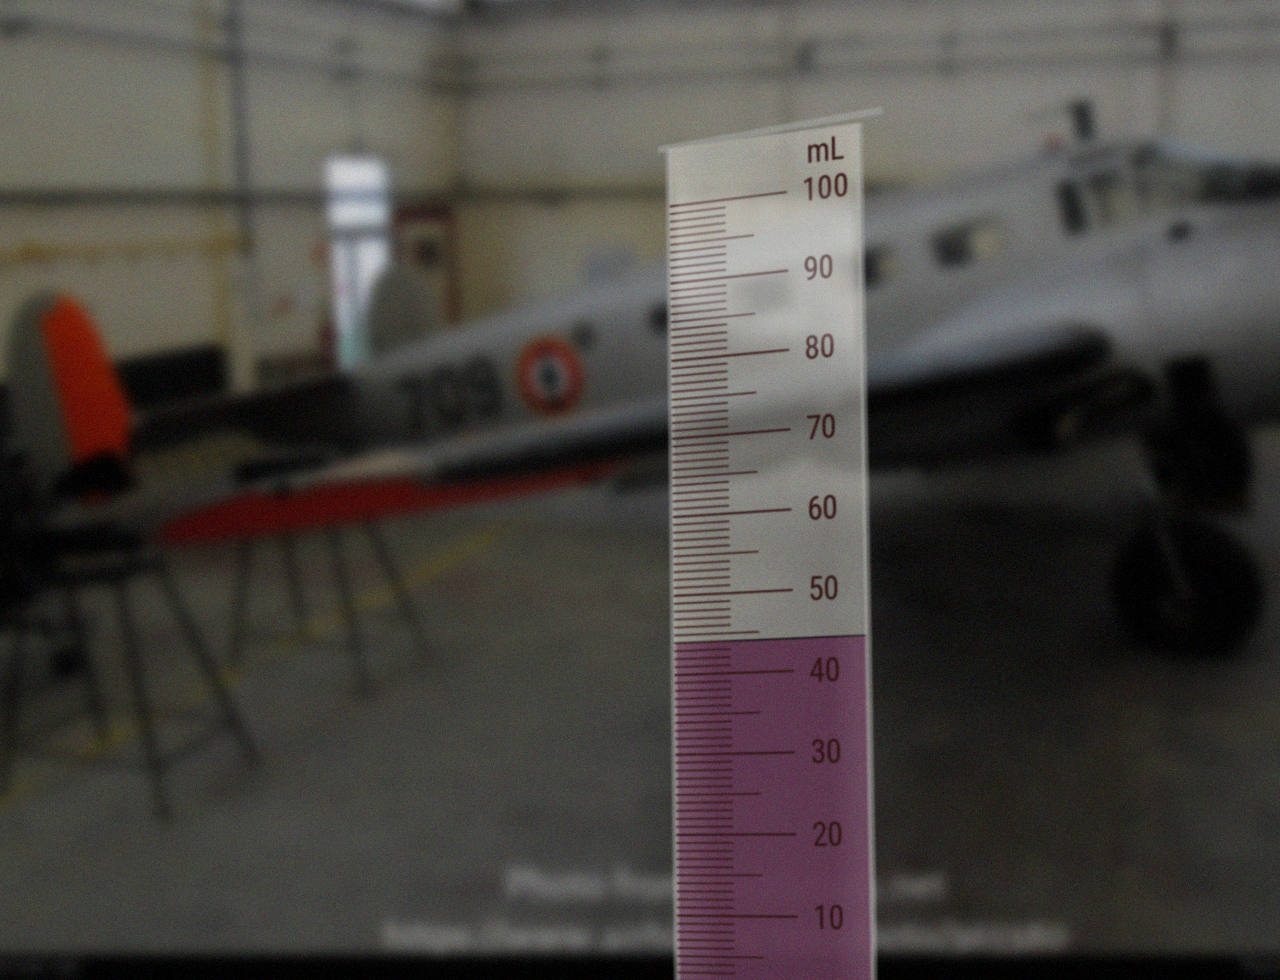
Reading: {"value": 44, "unit": "mL"}
